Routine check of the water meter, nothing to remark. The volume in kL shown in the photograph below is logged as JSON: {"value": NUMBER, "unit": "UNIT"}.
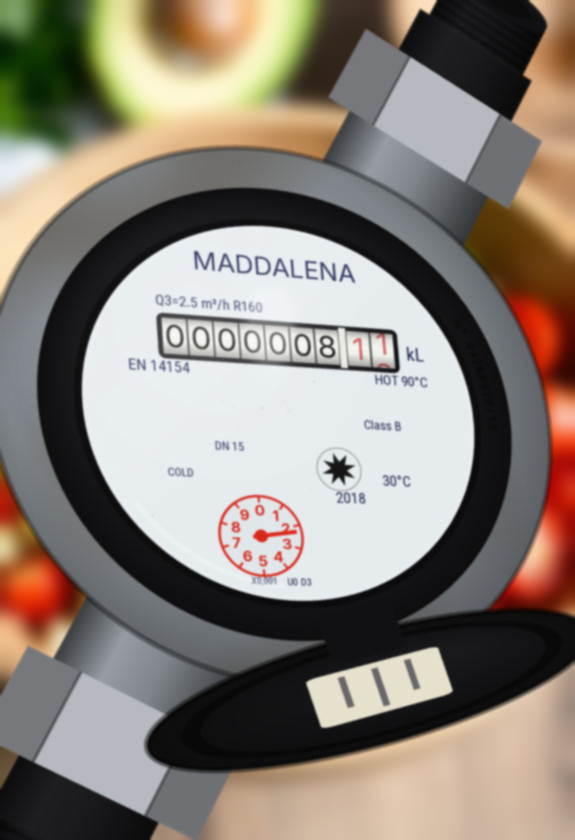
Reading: {"value": 8.112, "unit": "kL"}
